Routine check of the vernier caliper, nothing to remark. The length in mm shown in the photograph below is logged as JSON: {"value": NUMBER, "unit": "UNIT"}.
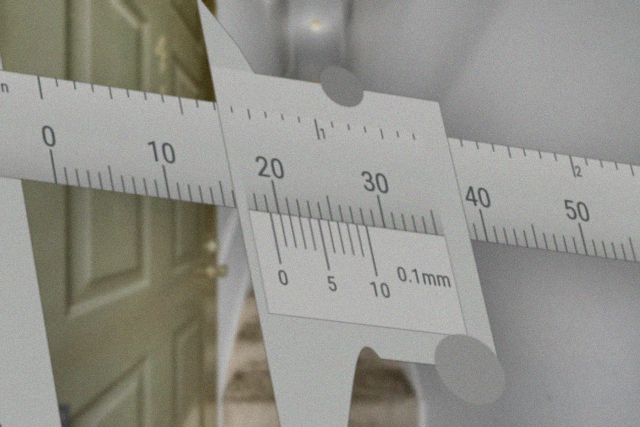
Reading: {"value": 19.2, "unit": "mm"}
